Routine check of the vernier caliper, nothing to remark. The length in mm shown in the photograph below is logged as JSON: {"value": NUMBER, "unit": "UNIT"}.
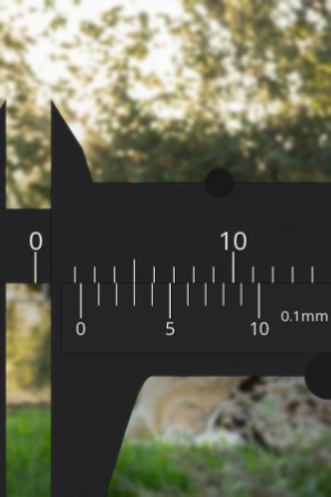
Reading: {"value": 2.3, "unit": "mm"}
